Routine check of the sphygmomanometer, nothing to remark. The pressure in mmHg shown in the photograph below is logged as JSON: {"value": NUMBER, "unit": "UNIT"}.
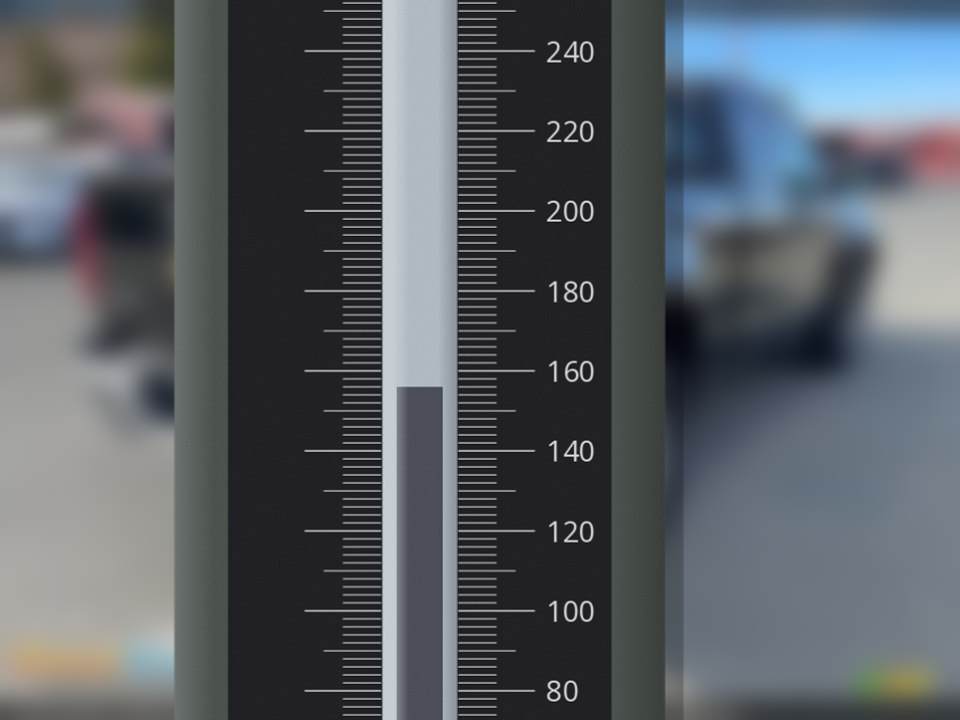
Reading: {"value": 156, "unit": "mmHg"}
